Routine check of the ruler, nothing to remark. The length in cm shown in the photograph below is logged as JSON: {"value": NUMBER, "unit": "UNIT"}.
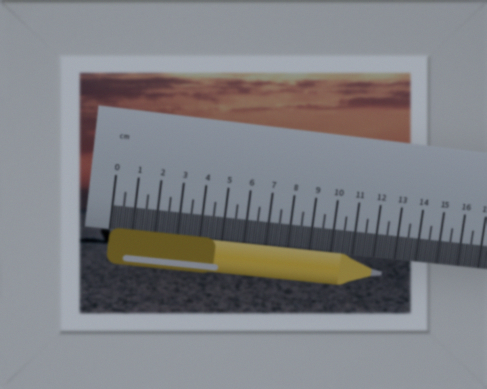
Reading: {"value": 12.5, "unit": "cm"}
